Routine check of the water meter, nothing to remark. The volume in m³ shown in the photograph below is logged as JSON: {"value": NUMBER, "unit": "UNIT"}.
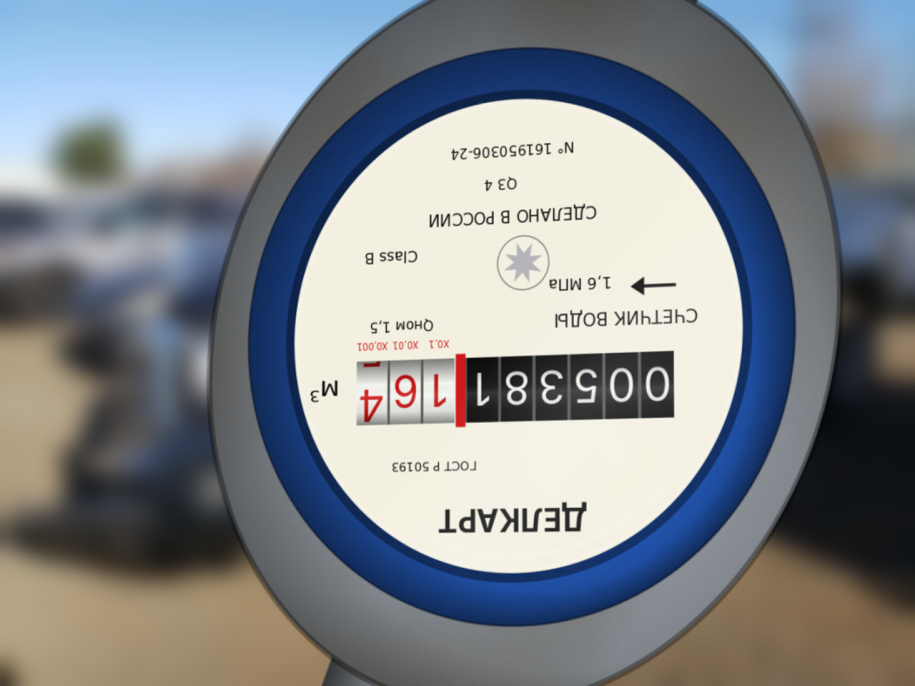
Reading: {"value": 5381.164, "unit": "m³"}
